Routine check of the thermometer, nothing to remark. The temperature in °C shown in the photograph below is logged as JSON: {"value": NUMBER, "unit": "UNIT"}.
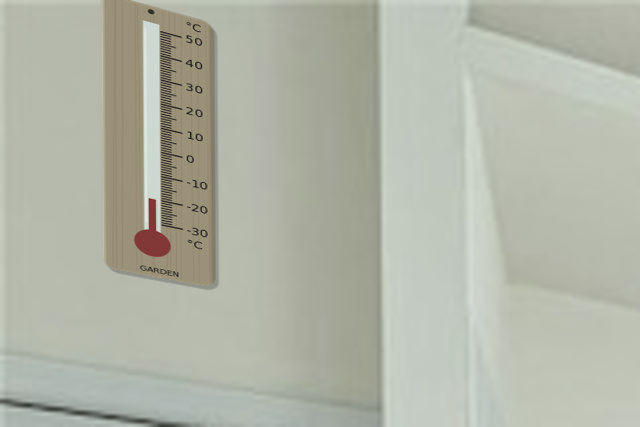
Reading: {"value": -20, "unit": "°C"}
